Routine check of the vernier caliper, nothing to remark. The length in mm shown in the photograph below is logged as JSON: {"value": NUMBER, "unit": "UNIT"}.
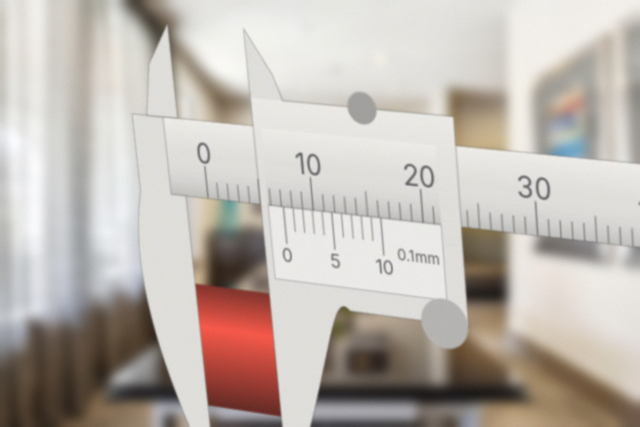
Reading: {"value": 7.2, "unit": "mm"}
